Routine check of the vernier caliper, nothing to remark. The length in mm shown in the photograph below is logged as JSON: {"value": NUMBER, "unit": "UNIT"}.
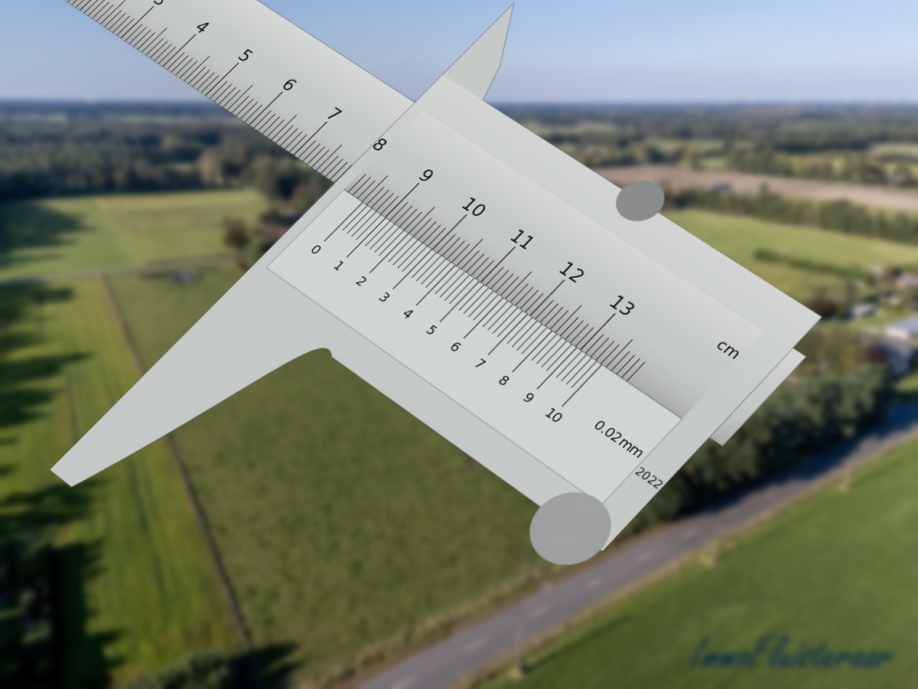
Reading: {"value": 85.2, "unit": "mm"}
